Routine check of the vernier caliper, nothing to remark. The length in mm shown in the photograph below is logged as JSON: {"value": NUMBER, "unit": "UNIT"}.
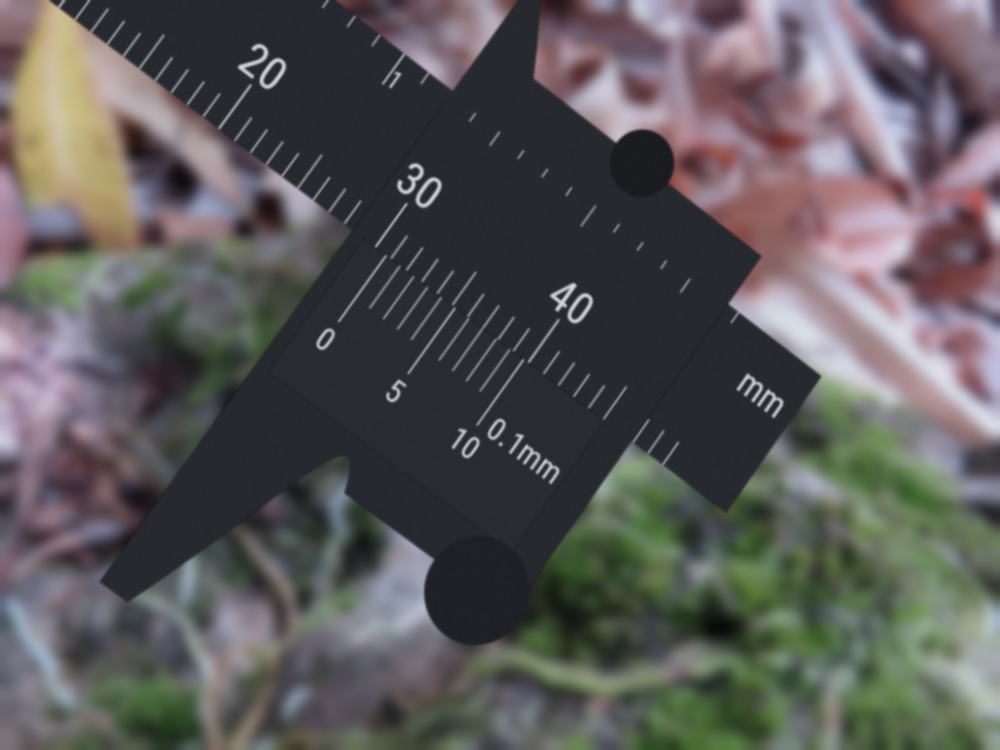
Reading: {"value": 30.7, "unit": "mm"}
